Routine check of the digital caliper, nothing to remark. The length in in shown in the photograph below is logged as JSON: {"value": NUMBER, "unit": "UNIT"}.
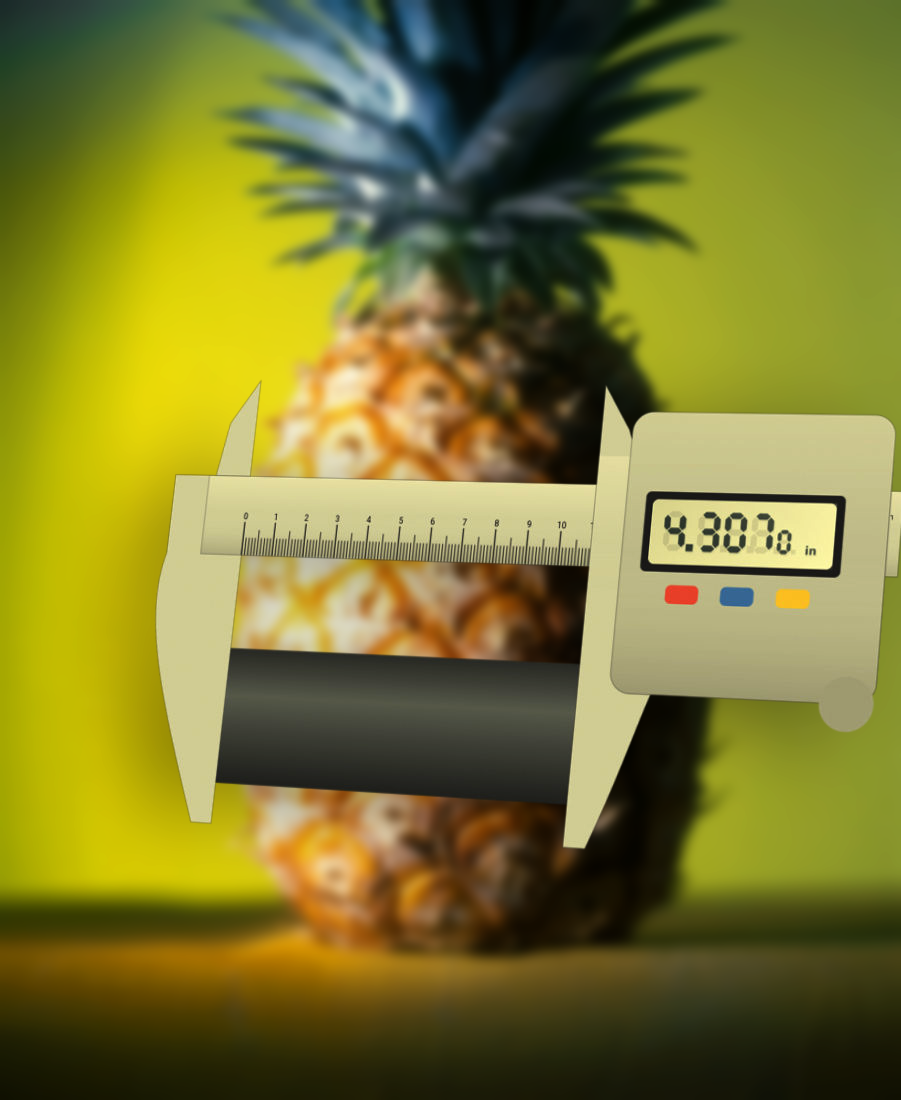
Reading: {"value": 4.3070, "unit": "in"}
